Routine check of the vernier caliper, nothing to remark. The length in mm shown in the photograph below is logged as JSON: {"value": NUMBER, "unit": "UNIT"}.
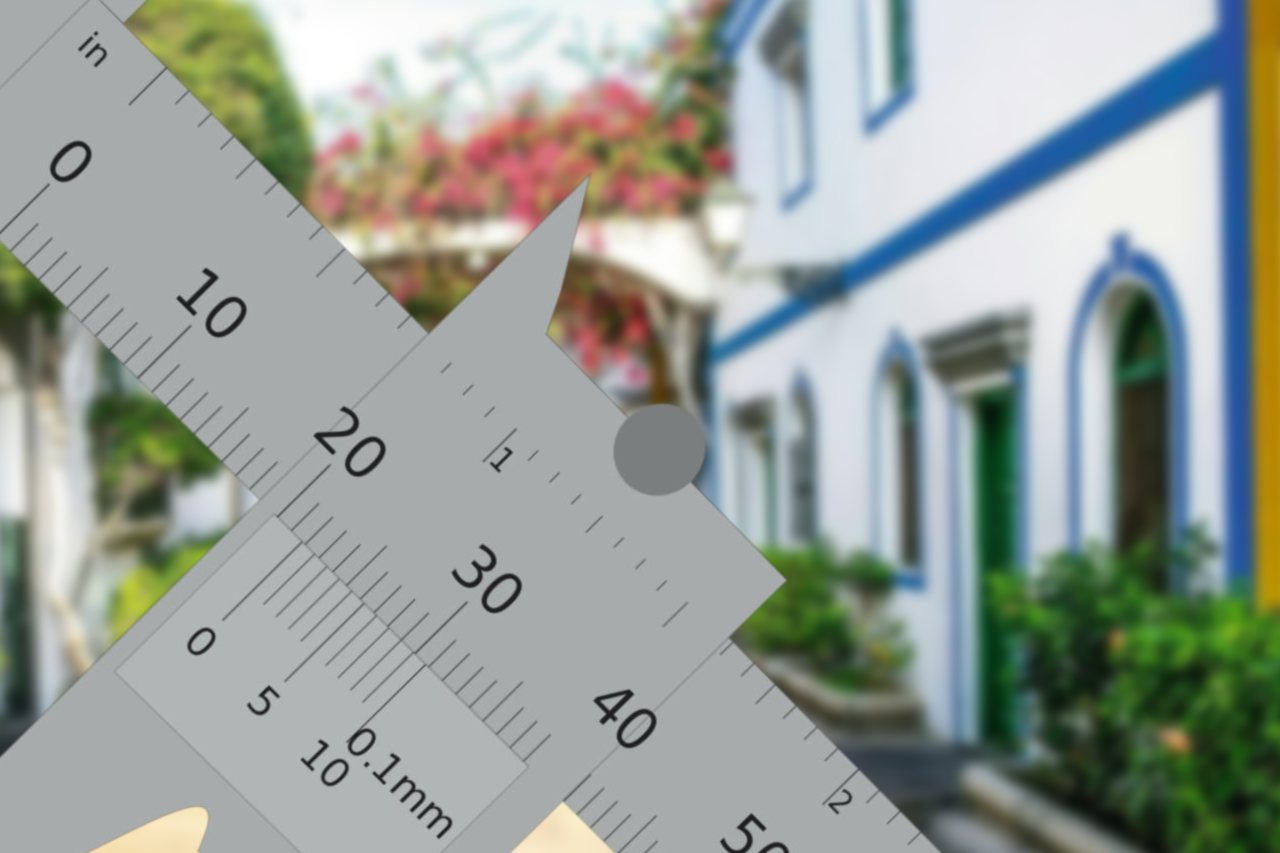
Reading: {"value": 21.8, "unit": "mm"}
